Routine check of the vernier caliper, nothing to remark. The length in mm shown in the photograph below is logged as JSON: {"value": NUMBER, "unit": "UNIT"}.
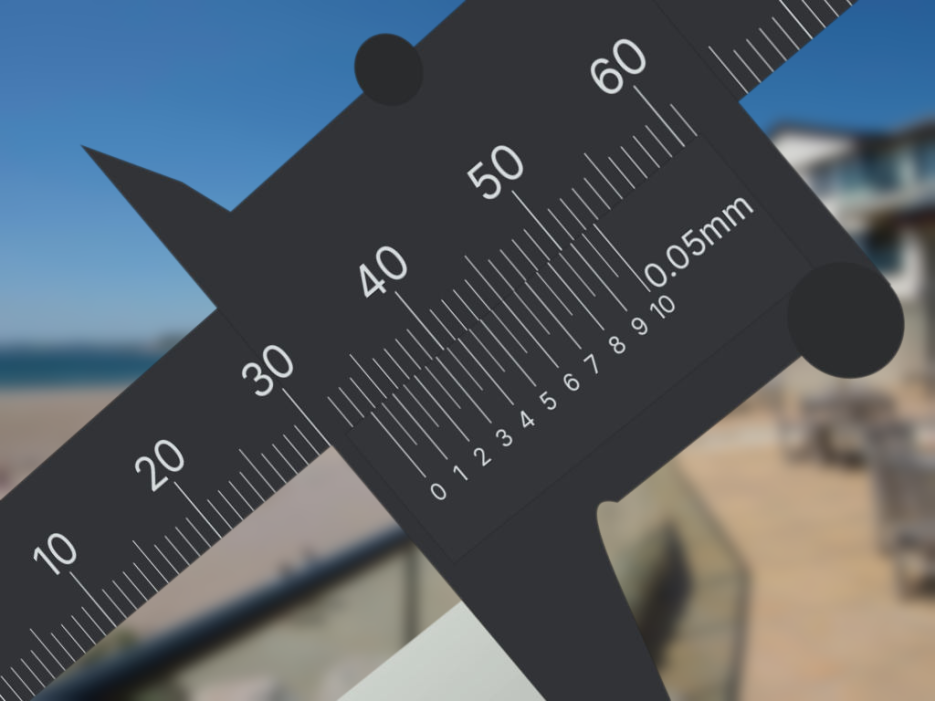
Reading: {"value": 33.6, "unit": "mm"}
